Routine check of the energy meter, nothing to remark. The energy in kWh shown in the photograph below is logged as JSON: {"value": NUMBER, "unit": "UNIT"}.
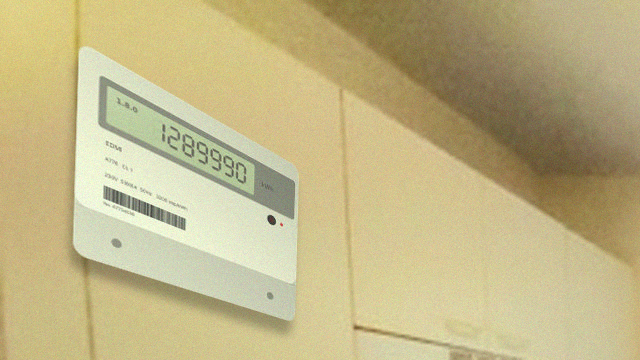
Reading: {"value": 1289990, "unit": "kWh"}
